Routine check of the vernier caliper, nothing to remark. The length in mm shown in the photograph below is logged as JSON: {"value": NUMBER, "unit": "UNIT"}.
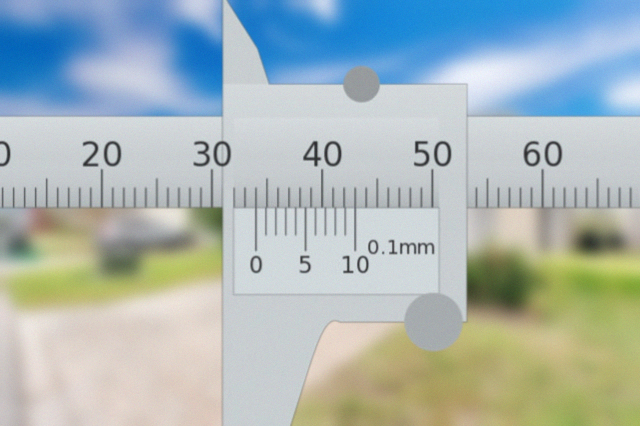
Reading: {"value": 34.0, "unit": "mm"}
